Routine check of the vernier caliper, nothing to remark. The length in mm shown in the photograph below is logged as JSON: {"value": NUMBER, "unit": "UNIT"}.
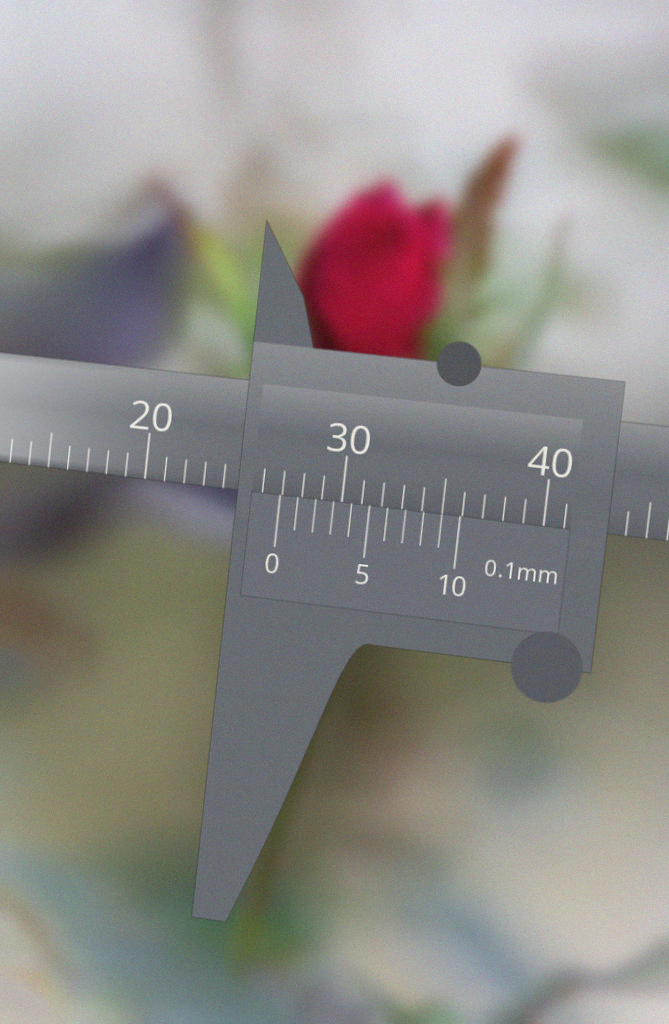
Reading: {"value": 26.9, "unit": "mm"}
